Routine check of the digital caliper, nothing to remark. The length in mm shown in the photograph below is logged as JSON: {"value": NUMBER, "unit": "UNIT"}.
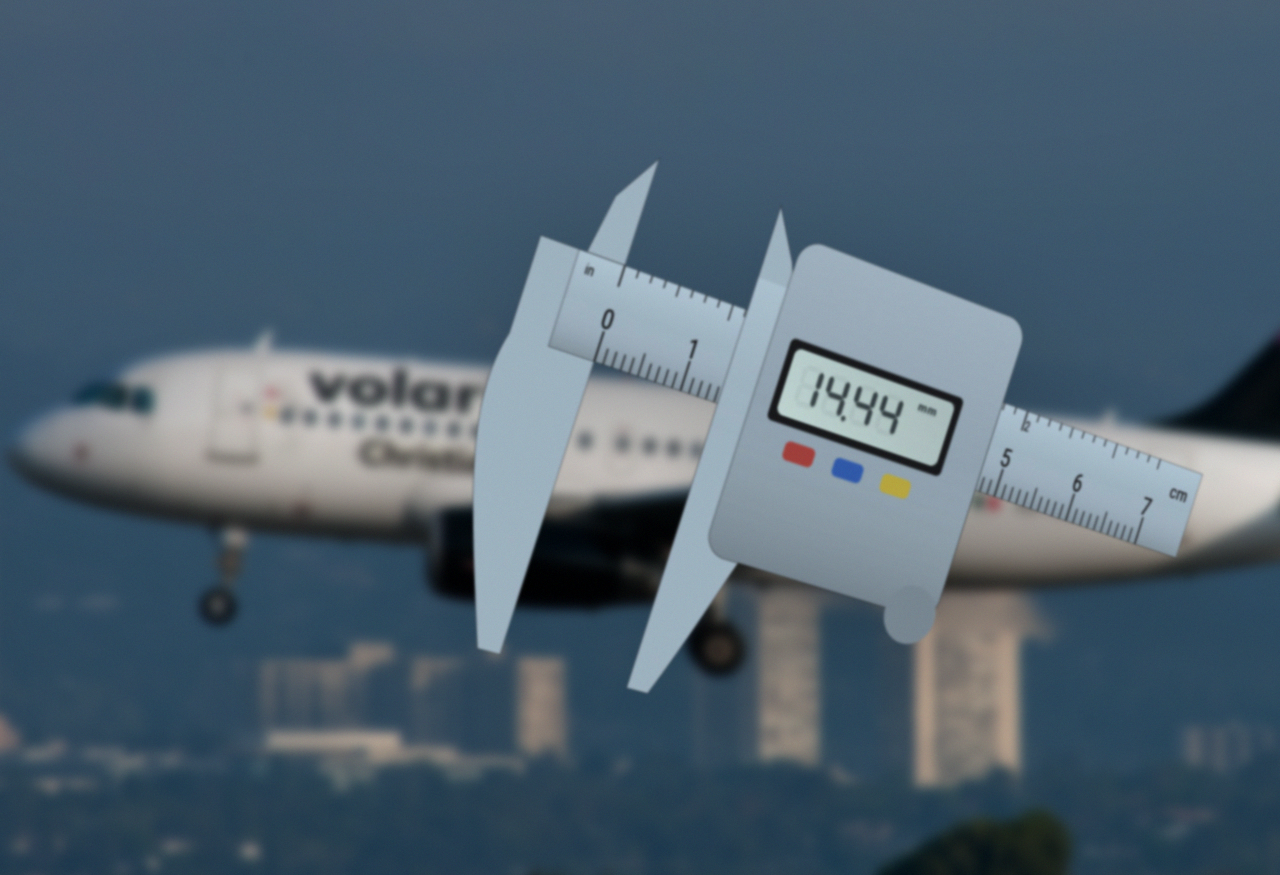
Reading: {"value": 14.44, "unit": "mm"}
